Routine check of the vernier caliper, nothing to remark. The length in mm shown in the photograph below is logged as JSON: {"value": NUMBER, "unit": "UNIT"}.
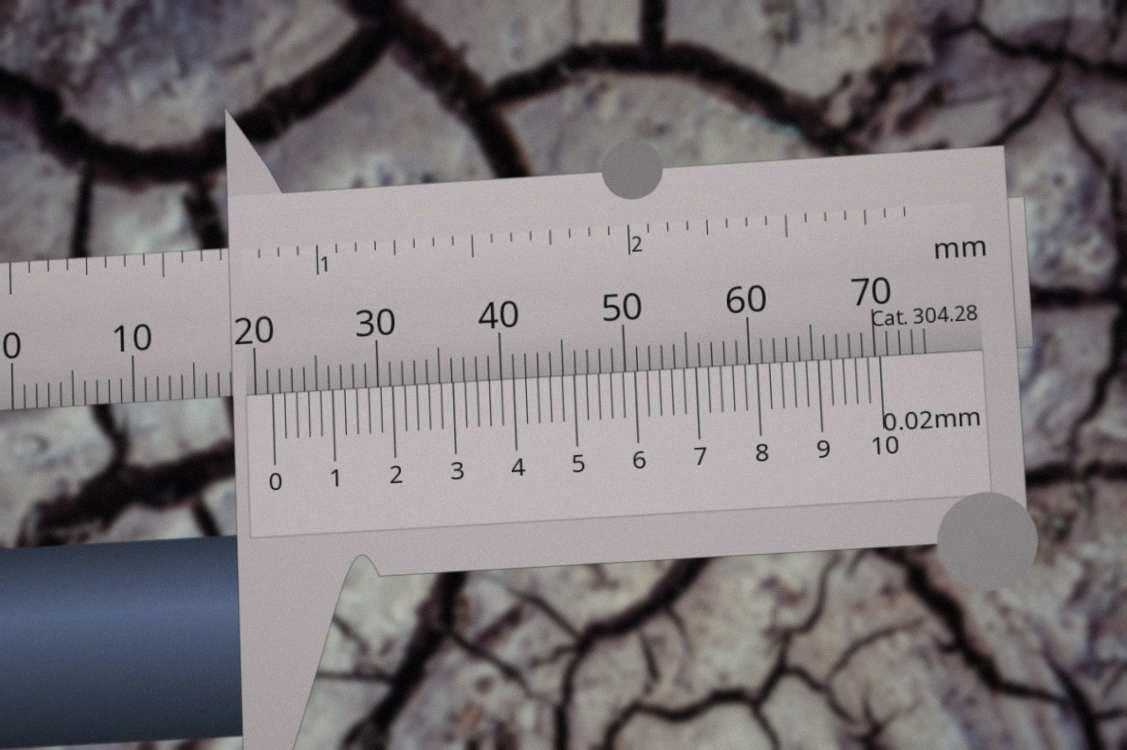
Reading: {"value": 21.4, "unit": "mm"}
